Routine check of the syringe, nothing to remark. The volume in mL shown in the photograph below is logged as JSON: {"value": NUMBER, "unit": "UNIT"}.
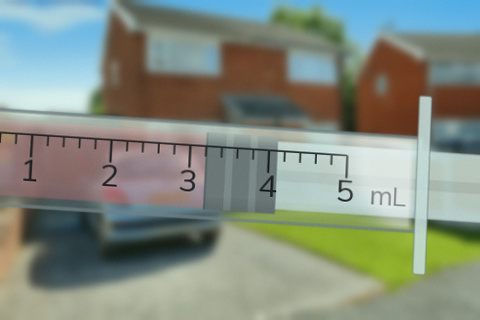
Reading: {"value": 3.2, "unit": "mL"}
